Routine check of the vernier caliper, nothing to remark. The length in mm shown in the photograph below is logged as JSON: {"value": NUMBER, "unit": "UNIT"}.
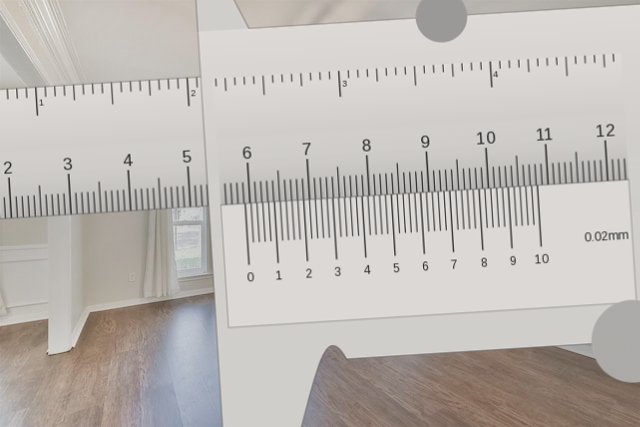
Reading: {"value": 59.2, "unit": "mm"}
